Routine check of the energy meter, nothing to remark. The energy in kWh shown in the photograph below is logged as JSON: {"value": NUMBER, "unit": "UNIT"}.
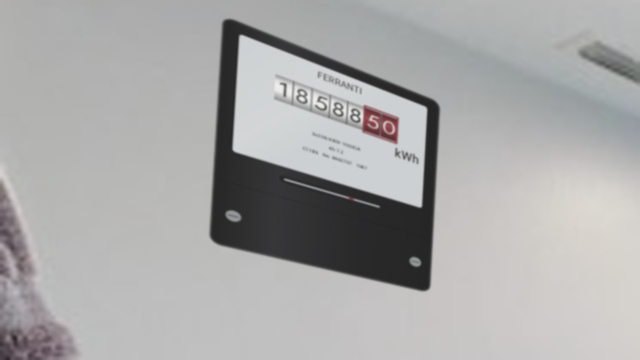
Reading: {"value": 18588.50, "unit": "kWh"}
